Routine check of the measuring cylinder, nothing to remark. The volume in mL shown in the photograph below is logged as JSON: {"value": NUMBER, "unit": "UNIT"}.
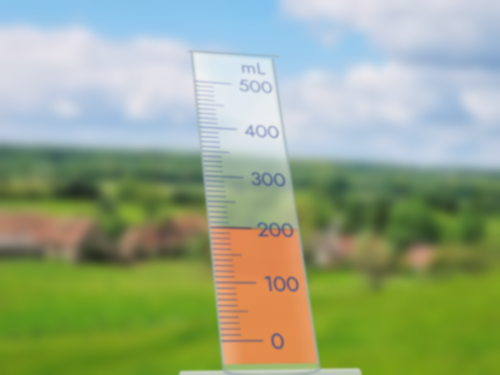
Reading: {"value": 200, "unit": "mL"}
